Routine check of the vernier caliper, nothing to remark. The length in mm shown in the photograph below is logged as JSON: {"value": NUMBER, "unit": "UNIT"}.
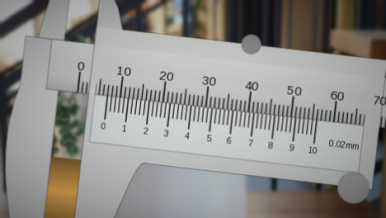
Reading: {"value": 7.0, "unit": "mm"}
